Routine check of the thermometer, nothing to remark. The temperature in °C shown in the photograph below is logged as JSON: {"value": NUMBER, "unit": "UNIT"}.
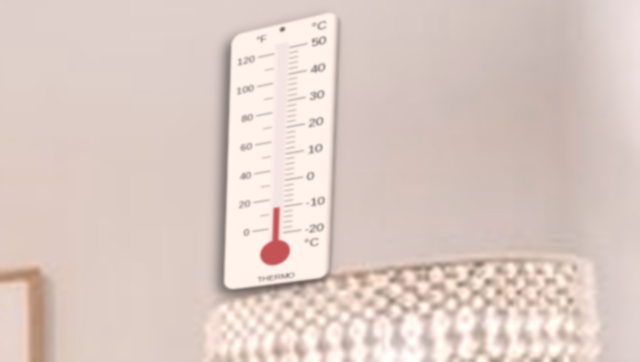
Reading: {"value": -10, "unit": "°C"}
